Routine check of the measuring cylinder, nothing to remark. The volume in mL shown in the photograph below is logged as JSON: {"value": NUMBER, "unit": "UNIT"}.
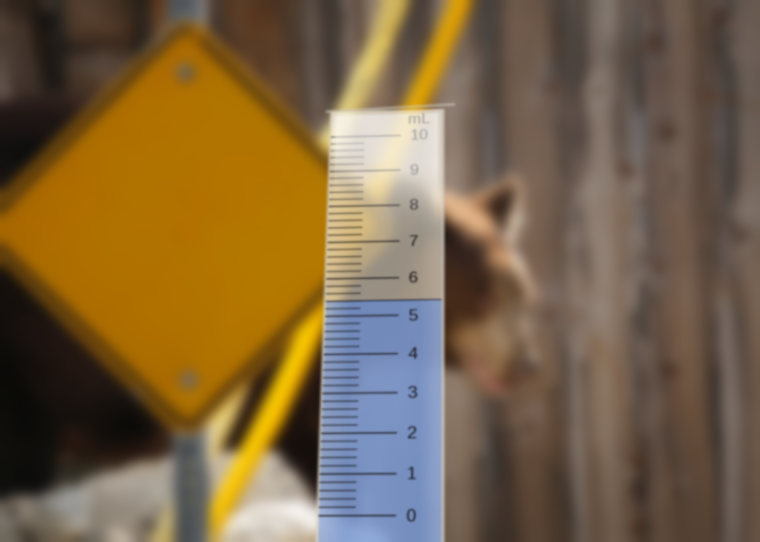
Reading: {"value": 5.4, "unit": "mL"}
